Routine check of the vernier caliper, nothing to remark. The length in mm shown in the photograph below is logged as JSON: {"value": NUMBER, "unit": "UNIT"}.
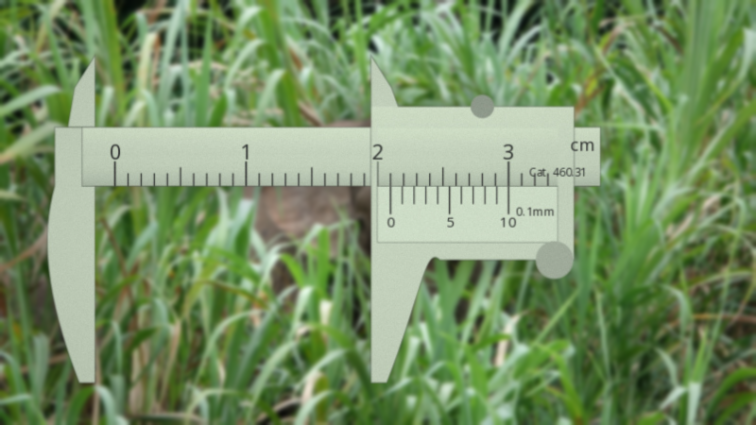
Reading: {"value": 21.0, "unit": "mm"}
